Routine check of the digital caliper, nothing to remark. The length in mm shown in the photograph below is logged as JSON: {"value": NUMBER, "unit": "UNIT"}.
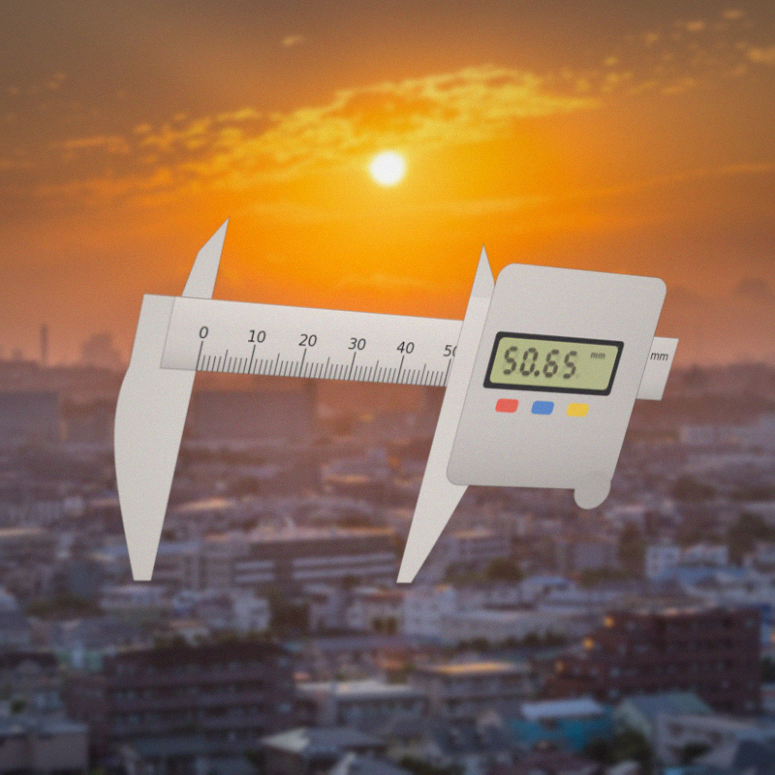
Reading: {"value": 50.65, "unit": "mm"}
